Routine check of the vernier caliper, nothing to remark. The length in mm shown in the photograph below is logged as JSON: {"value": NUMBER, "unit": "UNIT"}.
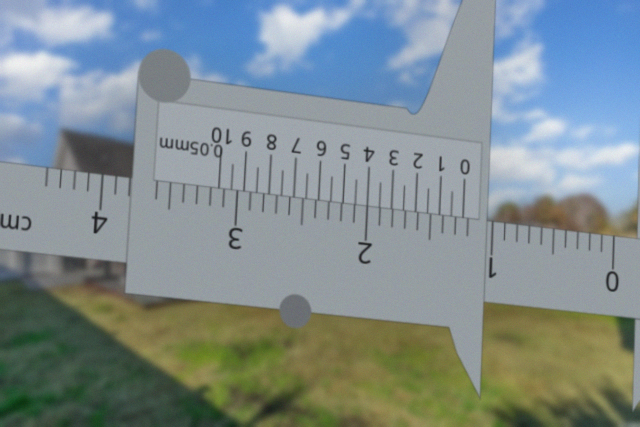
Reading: {"value": 12.4, "unit": "mm"}
